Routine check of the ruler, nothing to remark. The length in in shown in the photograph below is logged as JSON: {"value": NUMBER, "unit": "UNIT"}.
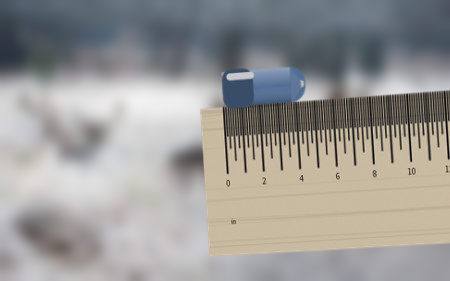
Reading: {"value": 4.5, "unit": "in"}
